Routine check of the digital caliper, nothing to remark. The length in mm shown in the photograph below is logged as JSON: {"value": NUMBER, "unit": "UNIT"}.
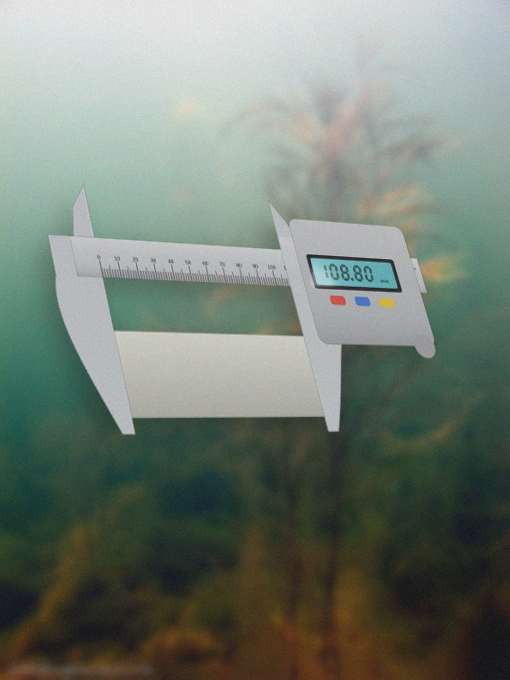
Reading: {"value": 108.80, "unit": "mm"}
